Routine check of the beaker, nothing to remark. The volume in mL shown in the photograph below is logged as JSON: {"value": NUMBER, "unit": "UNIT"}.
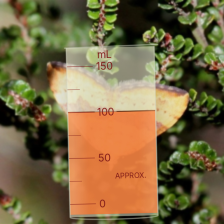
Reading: {"value": 100, "unit": "mL"}
